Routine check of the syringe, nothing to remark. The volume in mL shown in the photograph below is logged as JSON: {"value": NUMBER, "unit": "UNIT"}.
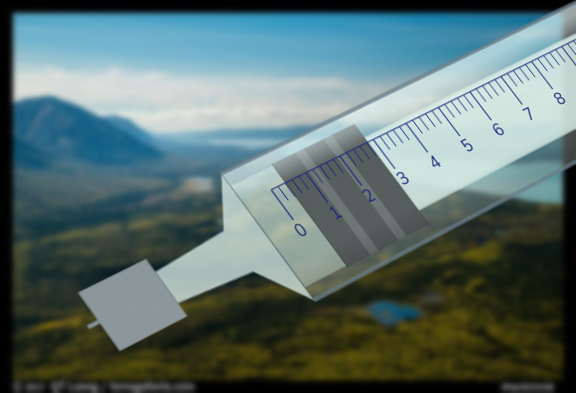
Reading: {"value": 0.4, "unit": "mL"}
